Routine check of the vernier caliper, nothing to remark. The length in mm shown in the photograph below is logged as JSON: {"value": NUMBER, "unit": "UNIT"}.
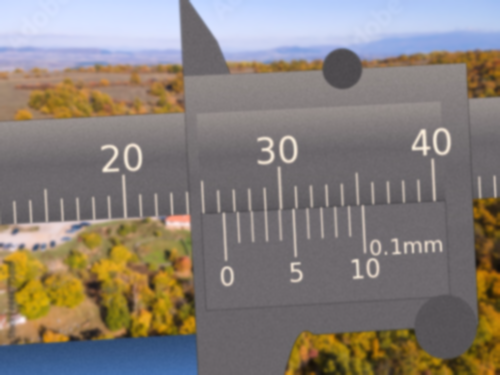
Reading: {"value": 26.3, "unit": "mm"}
